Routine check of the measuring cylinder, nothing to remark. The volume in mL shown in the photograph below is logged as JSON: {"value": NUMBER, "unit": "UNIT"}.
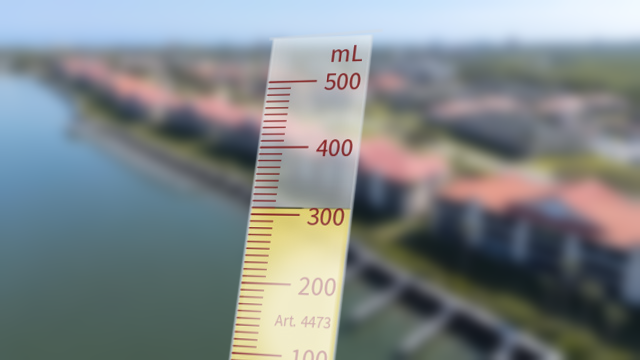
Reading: {"value": 310, "unit": "mL"}
